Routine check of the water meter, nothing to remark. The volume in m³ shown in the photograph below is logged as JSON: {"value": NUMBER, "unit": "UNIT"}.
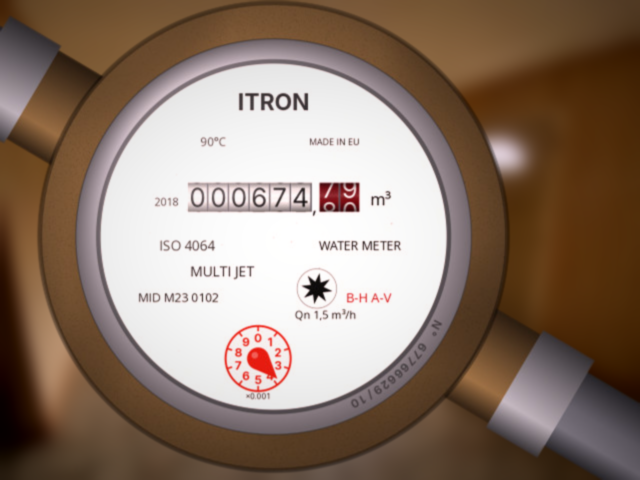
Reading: {"value": 674.793, "unit": "m³"}
